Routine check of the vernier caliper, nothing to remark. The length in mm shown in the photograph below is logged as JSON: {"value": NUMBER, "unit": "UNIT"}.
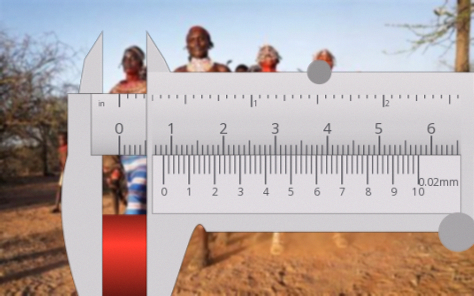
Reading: {"value": 8.5, "unit": "mm"}
